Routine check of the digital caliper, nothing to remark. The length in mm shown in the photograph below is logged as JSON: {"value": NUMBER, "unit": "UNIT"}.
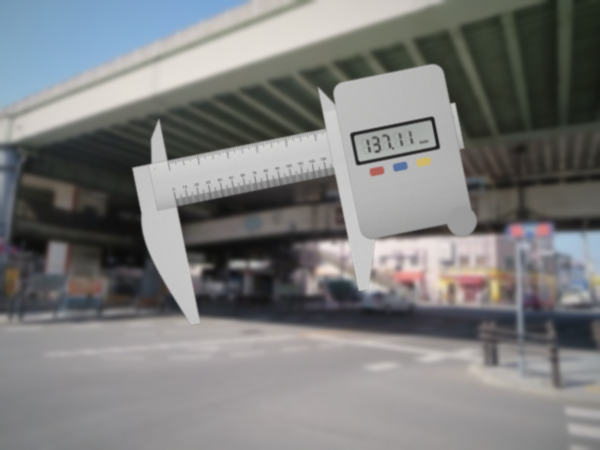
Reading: {"value": 137.11, "unit": "mm"}
